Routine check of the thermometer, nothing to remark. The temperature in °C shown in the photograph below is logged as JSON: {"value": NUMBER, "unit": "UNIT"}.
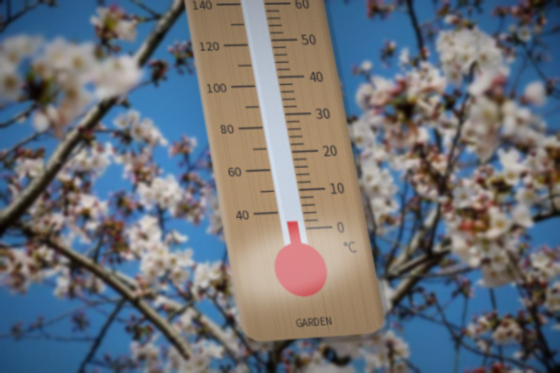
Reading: {"value": 2, "unit": "°C"}
